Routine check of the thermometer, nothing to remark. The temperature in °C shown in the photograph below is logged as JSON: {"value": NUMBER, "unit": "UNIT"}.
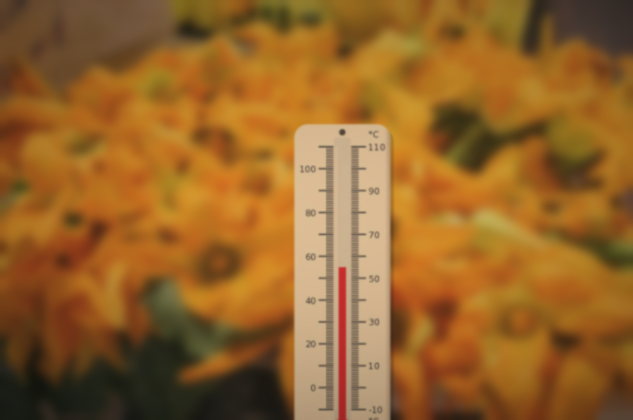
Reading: {"value": 55, "unit": "°C"}
